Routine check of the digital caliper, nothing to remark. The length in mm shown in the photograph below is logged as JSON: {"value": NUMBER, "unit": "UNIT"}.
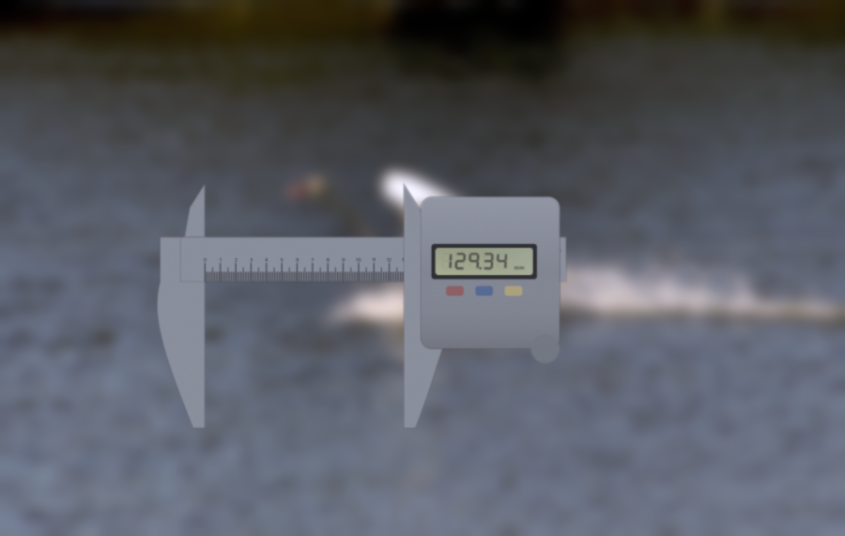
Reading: {"value": 129.34, "unit": "mm"}
